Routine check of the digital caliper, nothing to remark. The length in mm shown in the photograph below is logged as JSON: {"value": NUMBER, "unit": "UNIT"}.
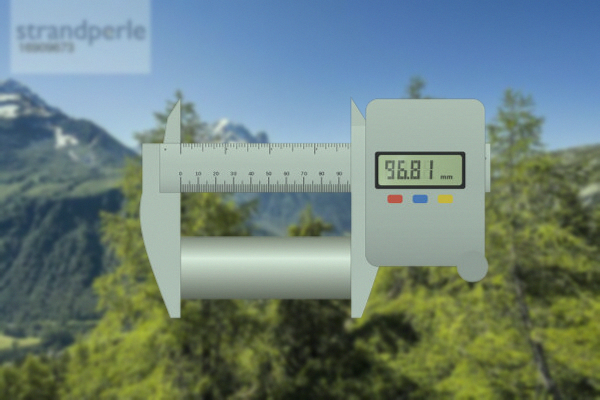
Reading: {"value": 96.81, "unit": "mm"}
